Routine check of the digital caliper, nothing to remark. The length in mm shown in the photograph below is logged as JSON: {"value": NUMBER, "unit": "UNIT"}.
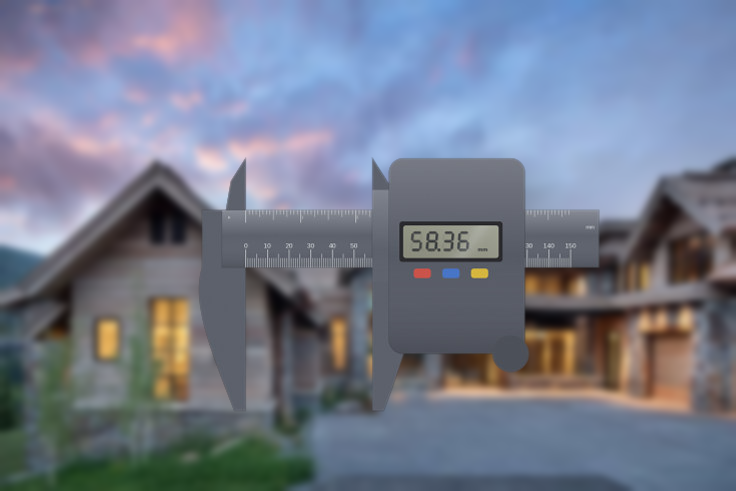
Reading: {"value": 58.36, "unit": "mm"}
